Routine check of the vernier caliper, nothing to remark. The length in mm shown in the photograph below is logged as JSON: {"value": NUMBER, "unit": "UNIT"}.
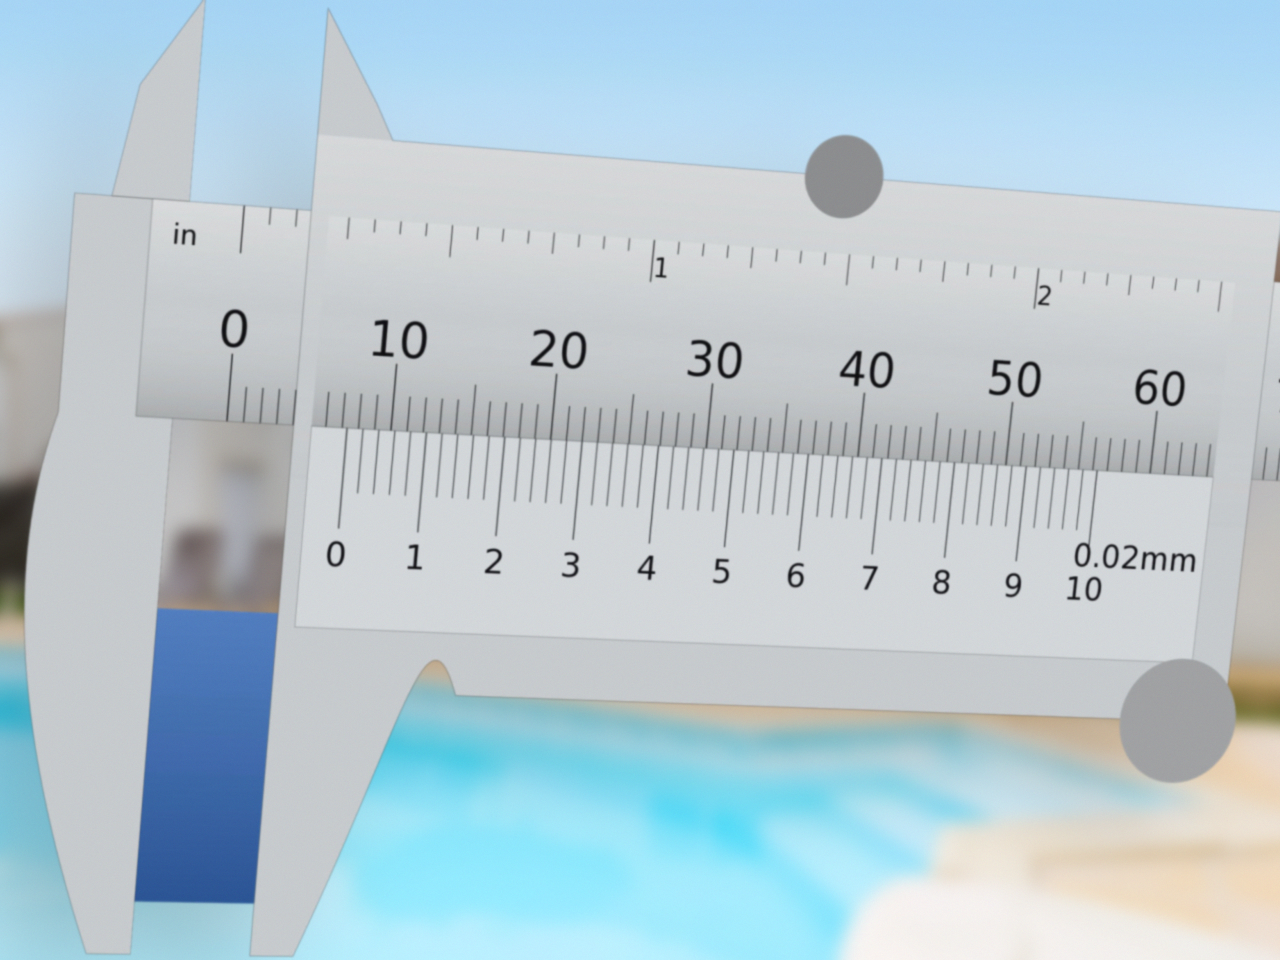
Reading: {"value": 7.3, "unit": "mm"}
